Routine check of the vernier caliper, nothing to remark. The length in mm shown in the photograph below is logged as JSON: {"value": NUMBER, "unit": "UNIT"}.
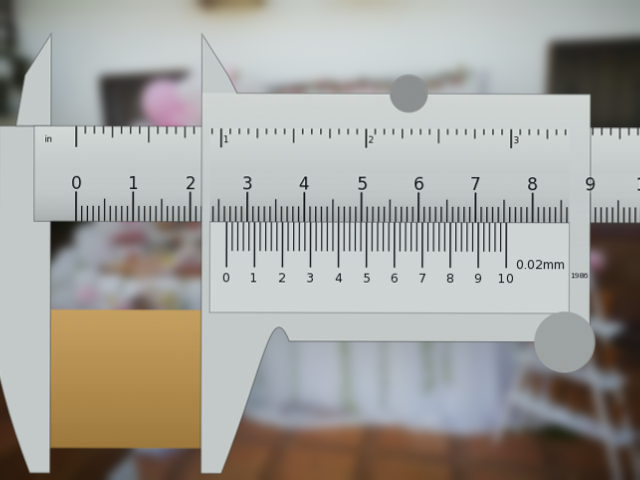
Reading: {"value": 26.4, "unit": "mm"}
